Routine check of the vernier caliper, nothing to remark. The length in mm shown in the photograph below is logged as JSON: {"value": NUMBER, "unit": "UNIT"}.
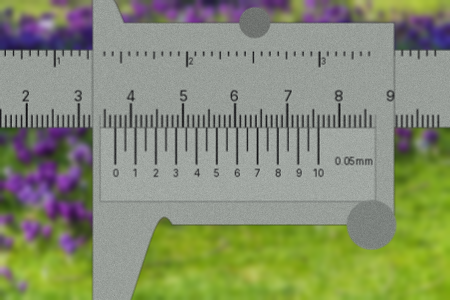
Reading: {"value": 37.0, "unit": "mm"}
